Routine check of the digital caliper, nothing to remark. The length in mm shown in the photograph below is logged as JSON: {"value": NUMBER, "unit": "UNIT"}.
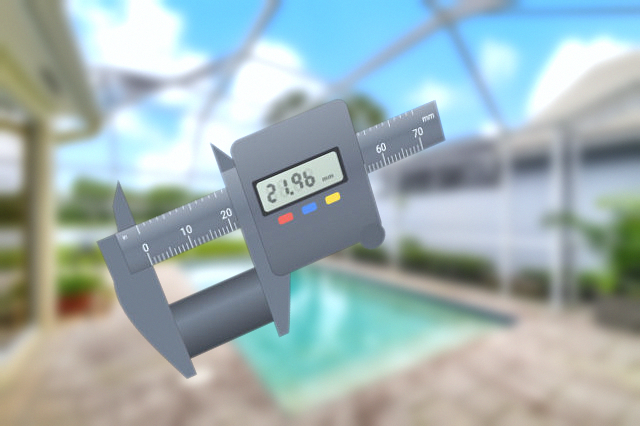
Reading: {"value": 21.96, "unit": "mm"}
